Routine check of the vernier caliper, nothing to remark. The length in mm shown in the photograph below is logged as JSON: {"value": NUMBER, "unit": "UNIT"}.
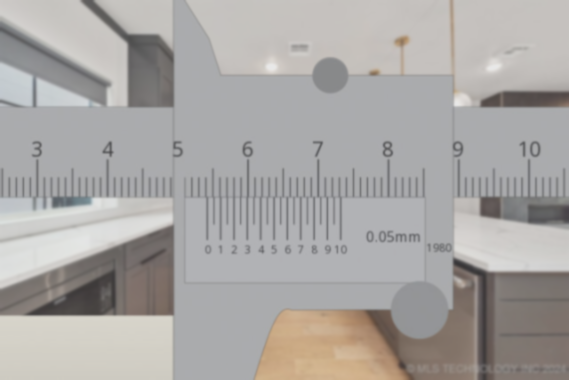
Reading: {"value": 54.2, "unit": "mm"}
